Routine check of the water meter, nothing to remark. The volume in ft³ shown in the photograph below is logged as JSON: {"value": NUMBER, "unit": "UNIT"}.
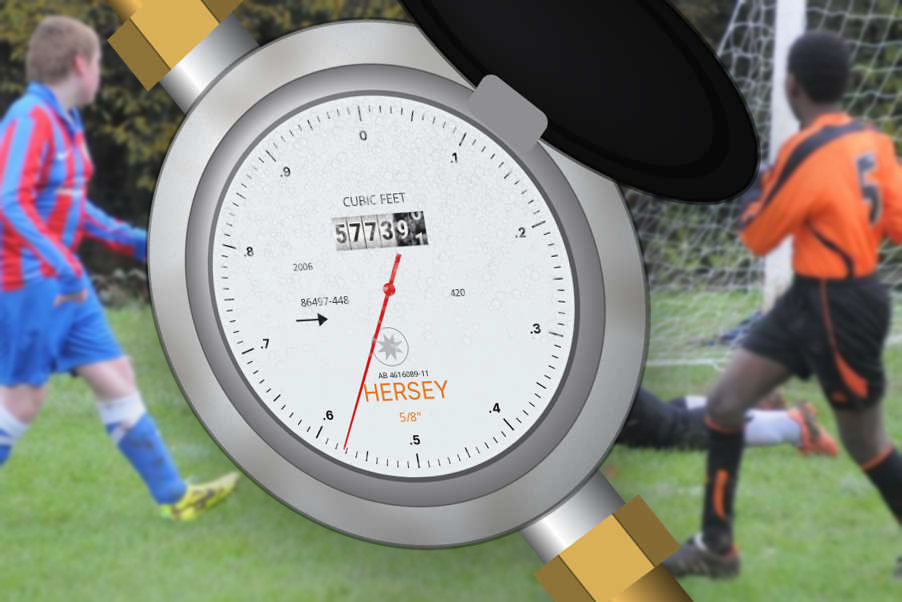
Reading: {"value": 577390.57, "unit": "ft³"}
